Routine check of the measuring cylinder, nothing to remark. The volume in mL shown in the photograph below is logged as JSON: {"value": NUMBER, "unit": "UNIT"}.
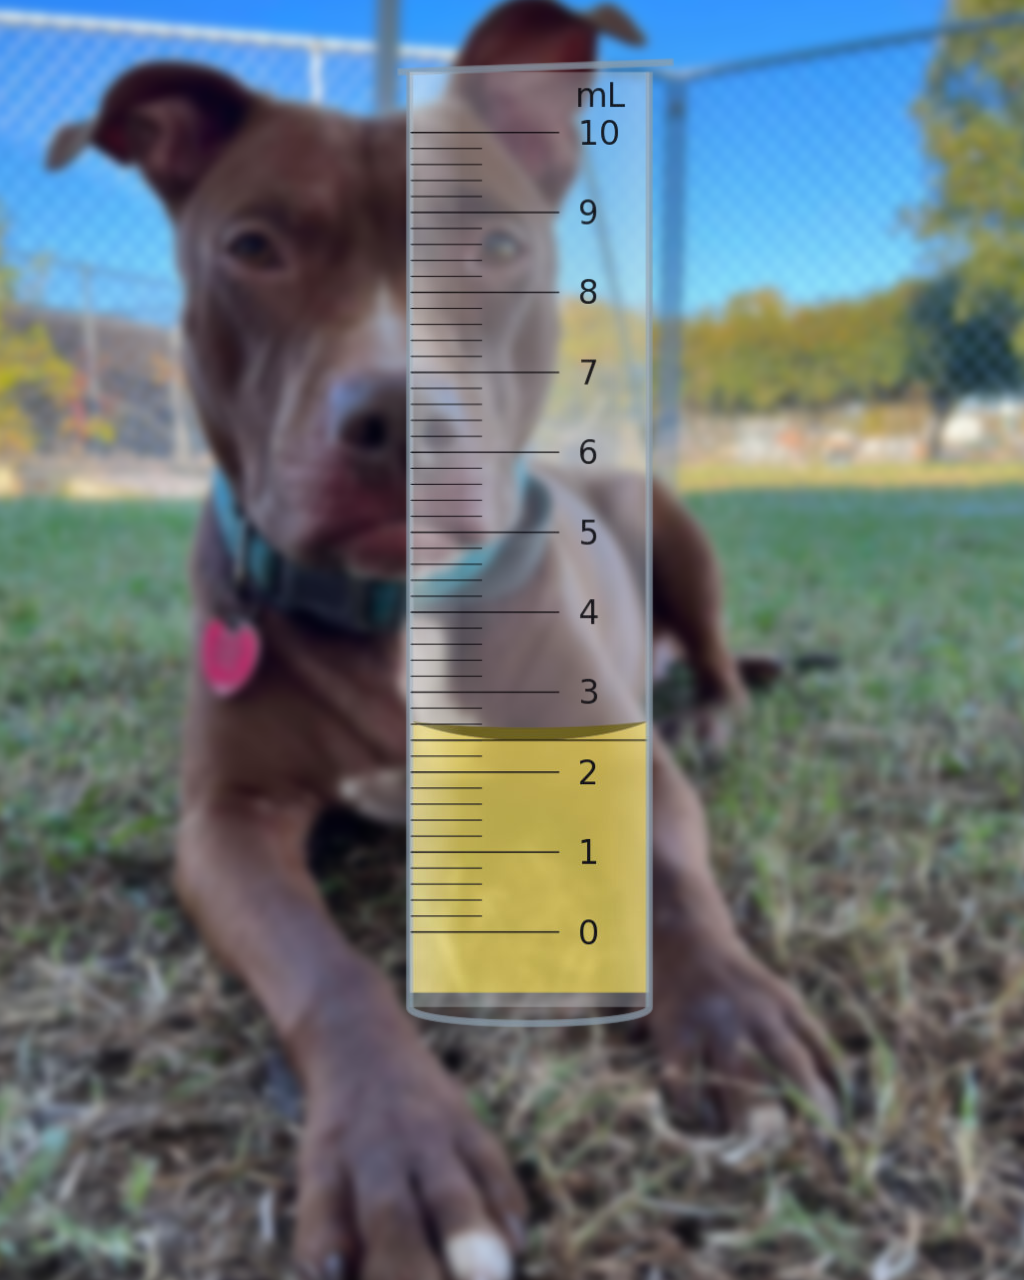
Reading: {"value": 2.4, "unit": "mL"}
